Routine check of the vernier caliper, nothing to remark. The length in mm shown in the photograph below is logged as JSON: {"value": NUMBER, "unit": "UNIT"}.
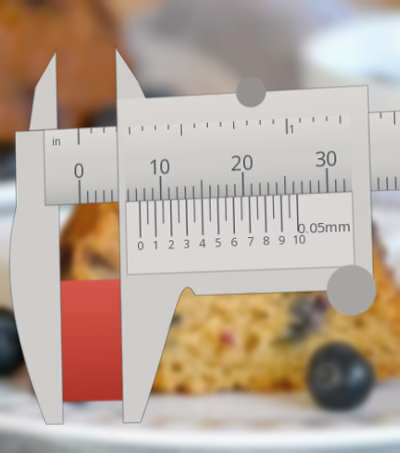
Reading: {"value": 7.4, "unit": "mm"}
